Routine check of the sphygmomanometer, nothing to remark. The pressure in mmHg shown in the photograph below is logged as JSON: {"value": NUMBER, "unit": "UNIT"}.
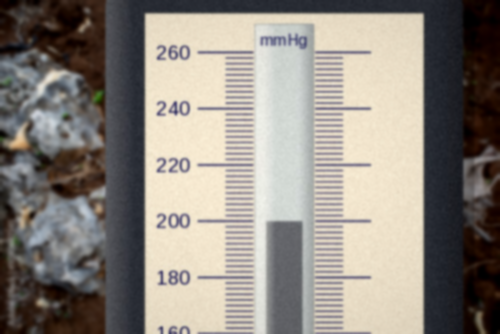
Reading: {"value": 200, "unit": "mmHg"}
